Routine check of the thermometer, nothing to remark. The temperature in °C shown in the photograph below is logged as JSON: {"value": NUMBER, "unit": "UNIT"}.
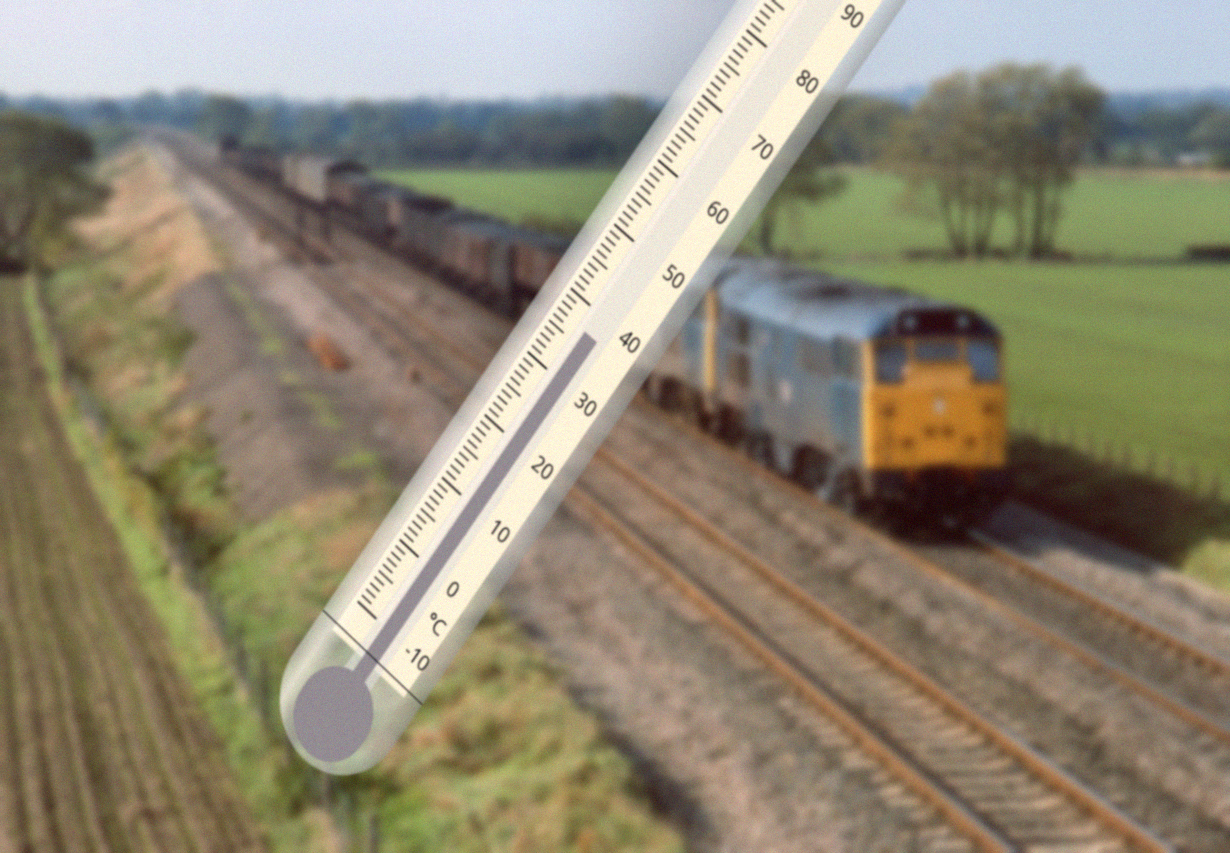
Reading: {"value": 37, "unit": "°C"}
